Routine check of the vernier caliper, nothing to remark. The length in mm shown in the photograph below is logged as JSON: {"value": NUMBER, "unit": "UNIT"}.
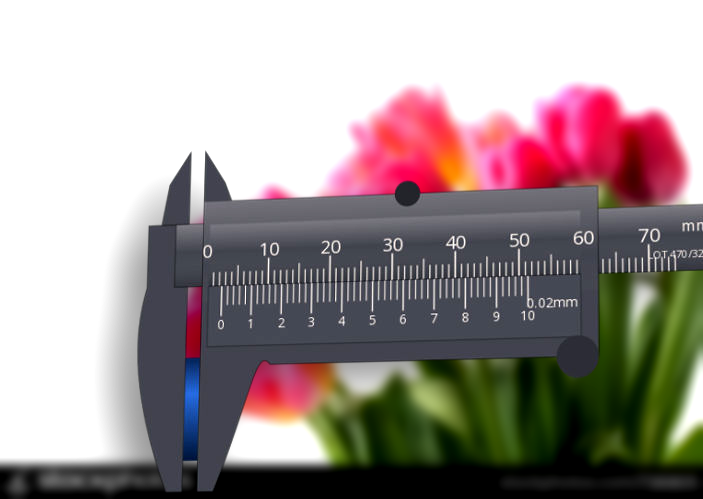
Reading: {"value": 2.4, "unit": "mm"}
